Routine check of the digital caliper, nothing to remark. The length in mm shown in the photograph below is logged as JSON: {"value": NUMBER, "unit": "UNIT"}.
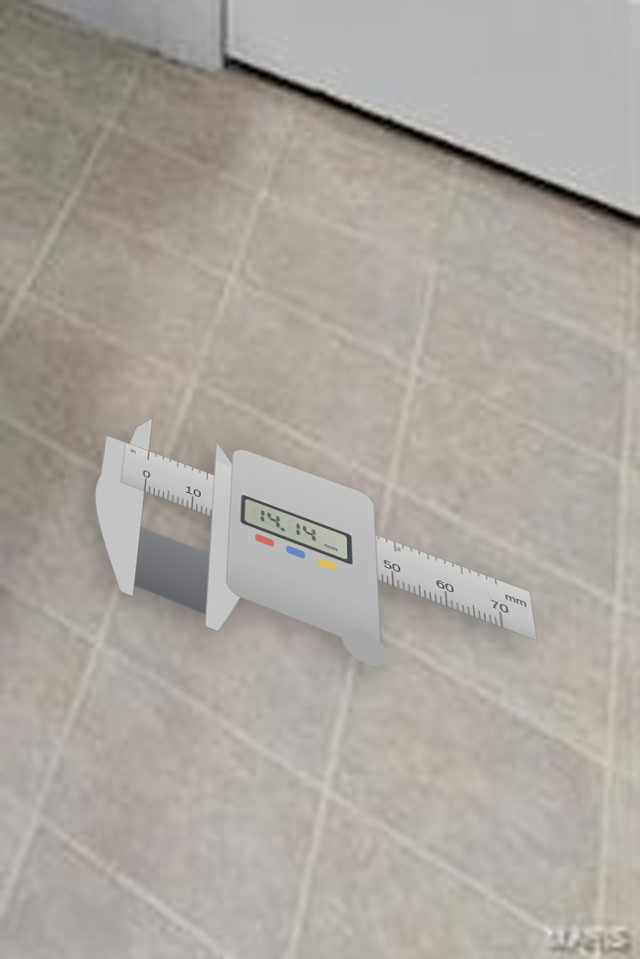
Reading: {"value": 14.14, "unit": "mm"}
